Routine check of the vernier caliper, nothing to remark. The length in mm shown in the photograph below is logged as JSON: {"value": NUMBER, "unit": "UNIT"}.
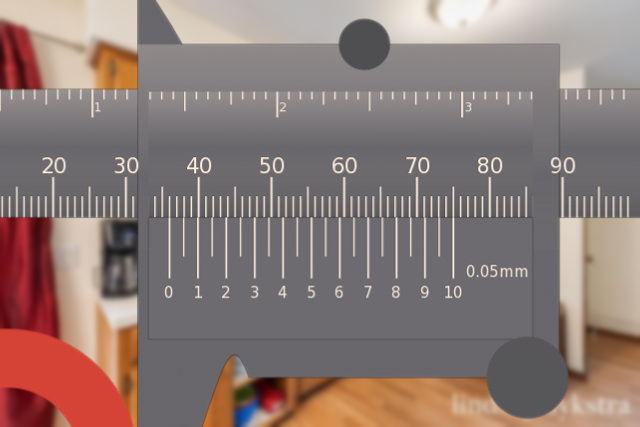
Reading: {"value": 36.0, "unit": "mm"}
